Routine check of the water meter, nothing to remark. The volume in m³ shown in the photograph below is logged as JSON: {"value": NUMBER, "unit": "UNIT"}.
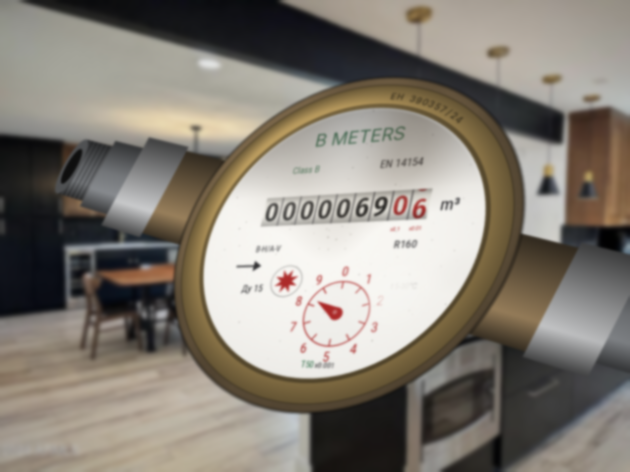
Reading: {"value": 69.058, "unit": "m³"}
